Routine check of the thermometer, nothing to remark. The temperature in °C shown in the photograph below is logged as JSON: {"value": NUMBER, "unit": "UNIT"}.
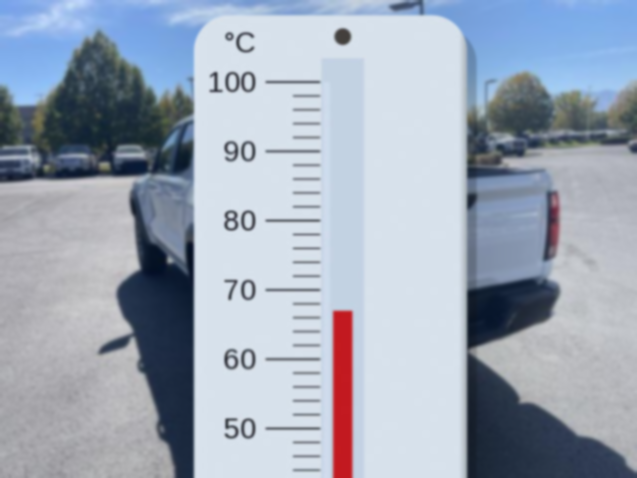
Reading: {"value": 67, "unit": "°C"}
